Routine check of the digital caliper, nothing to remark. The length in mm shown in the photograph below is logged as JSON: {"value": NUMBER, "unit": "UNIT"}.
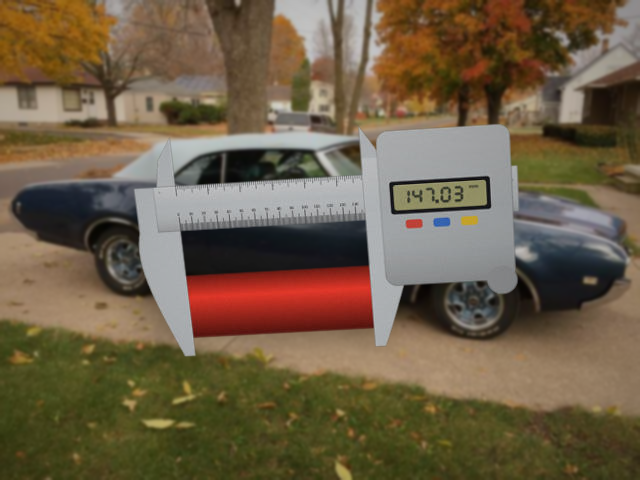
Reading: {"value": 147.03, "unit": "mm"}
